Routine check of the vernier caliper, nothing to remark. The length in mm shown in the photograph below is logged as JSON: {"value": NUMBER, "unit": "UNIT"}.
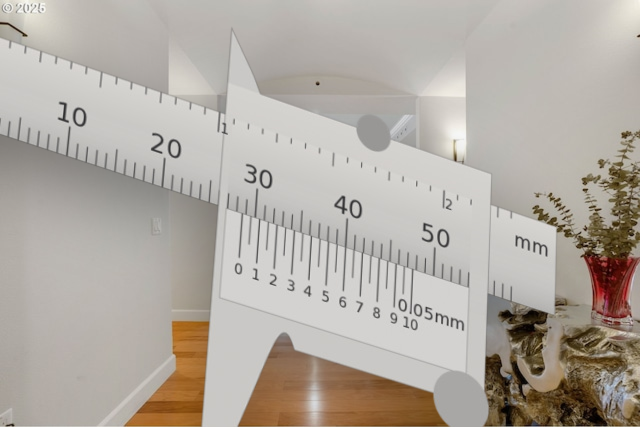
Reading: {"value": 28.6, "unit": "mm"}
